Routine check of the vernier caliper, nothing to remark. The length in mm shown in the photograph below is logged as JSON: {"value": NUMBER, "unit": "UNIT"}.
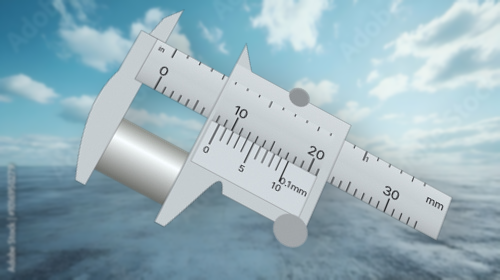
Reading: {"value": 8.4, "unit": "mm"}
